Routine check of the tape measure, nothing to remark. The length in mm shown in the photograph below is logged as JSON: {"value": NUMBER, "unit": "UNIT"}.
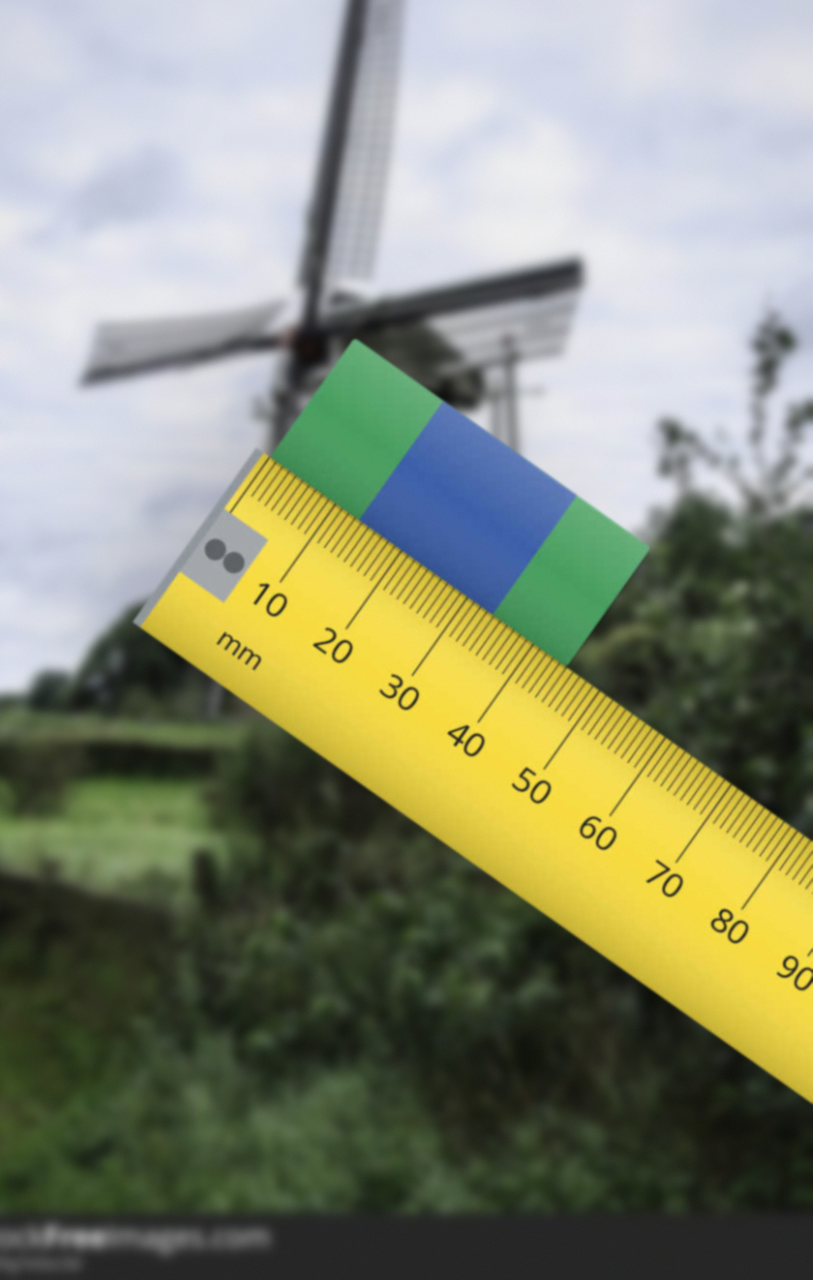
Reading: {"value": 45, "unit": "mm"}
